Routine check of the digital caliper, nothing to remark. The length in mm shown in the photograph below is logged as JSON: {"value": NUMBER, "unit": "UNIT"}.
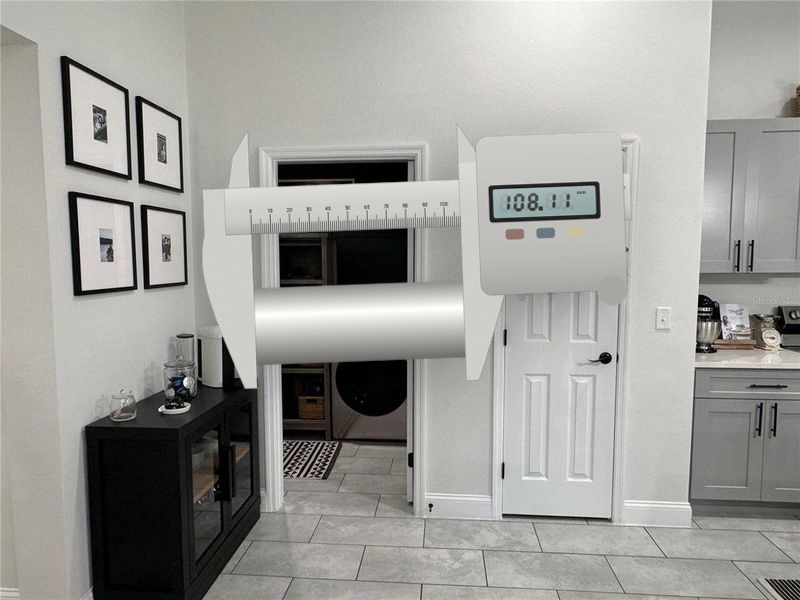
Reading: {"value": 108.11, "unit": "mm"}
